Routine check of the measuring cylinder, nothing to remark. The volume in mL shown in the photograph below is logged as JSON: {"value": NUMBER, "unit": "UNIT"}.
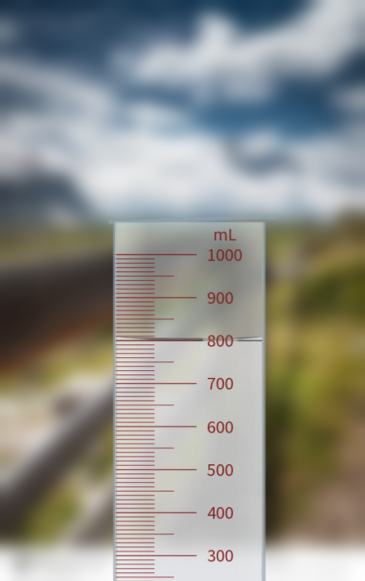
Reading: {"value": 800, "unit": "mL"}
